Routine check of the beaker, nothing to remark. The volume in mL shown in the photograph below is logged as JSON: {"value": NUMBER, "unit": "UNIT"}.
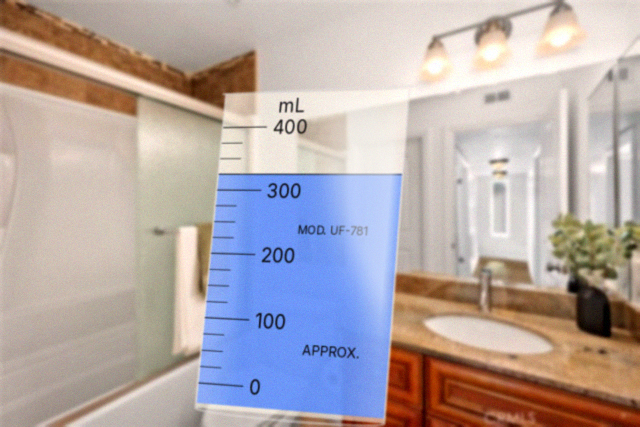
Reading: {"value": 325, "unit": "mL"}
